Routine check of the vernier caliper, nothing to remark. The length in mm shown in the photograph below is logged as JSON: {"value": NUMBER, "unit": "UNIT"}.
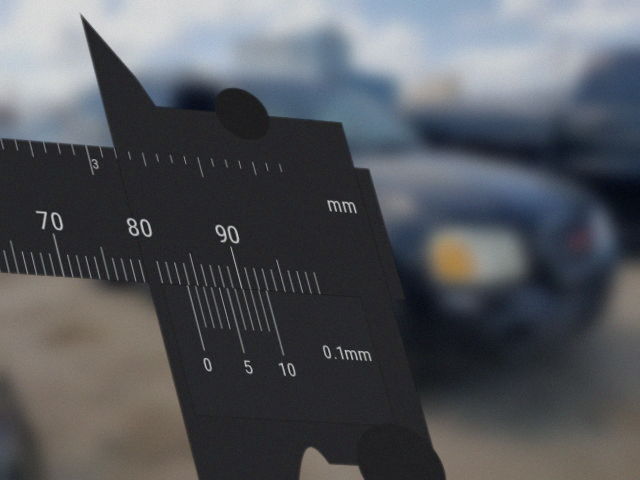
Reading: {"value": 83.8, "unit": "mm"}
